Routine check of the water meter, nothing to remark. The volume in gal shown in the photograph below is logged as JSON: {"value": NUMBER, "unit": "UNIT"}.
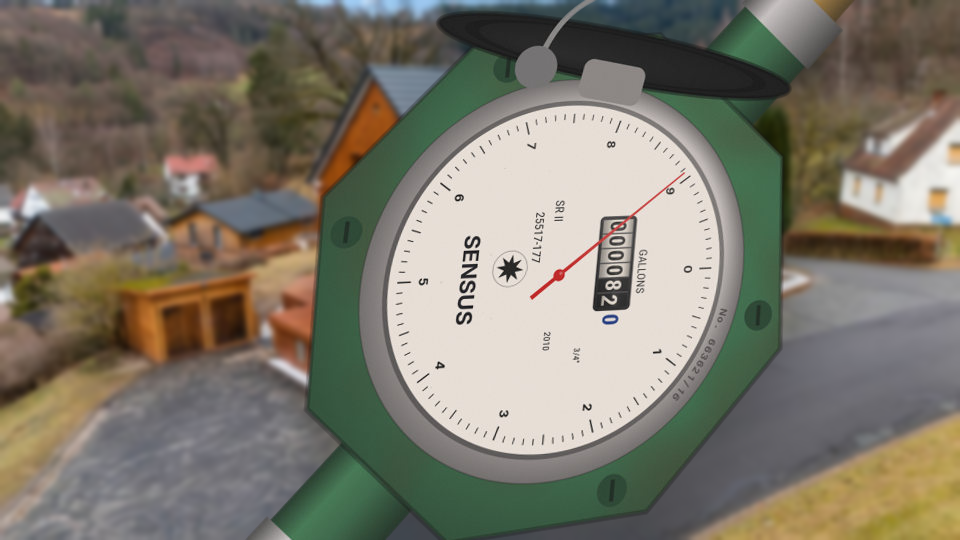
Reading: {"value": 818.9, "unit": "gal"}
